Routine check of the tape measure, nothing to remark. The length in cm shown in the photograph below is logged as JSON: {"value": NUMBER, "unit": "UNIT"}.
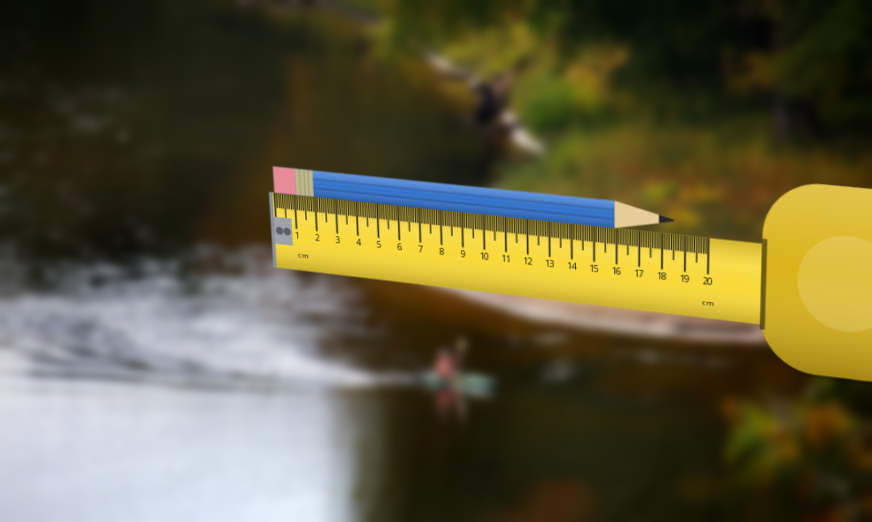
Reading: {"value": 18.5, "unit": "cm"}
